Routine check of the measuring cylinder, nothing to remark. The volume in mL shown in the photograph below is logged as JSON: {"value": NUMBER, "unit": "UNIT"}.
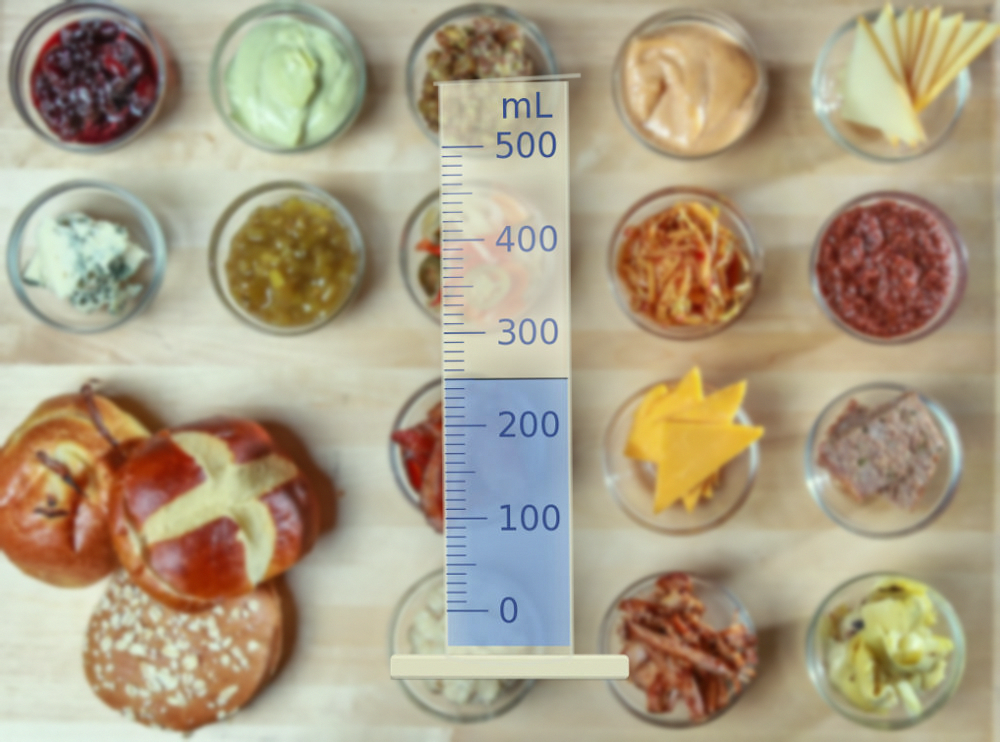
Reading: {"value": 250, "unit": "mL"}
